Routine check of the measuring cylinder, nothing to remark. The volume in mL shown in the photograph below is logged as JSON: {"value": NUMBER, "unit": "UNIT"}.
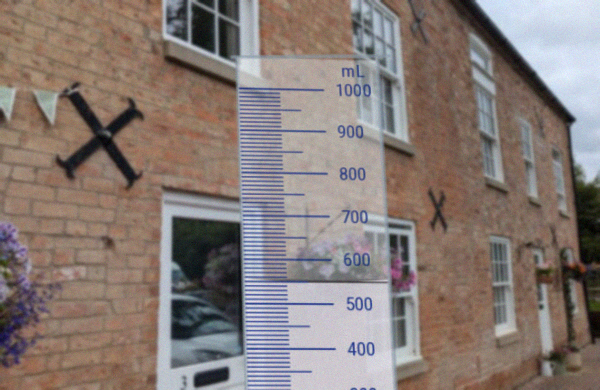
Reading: {"value": 550, "unit": "mL"}
